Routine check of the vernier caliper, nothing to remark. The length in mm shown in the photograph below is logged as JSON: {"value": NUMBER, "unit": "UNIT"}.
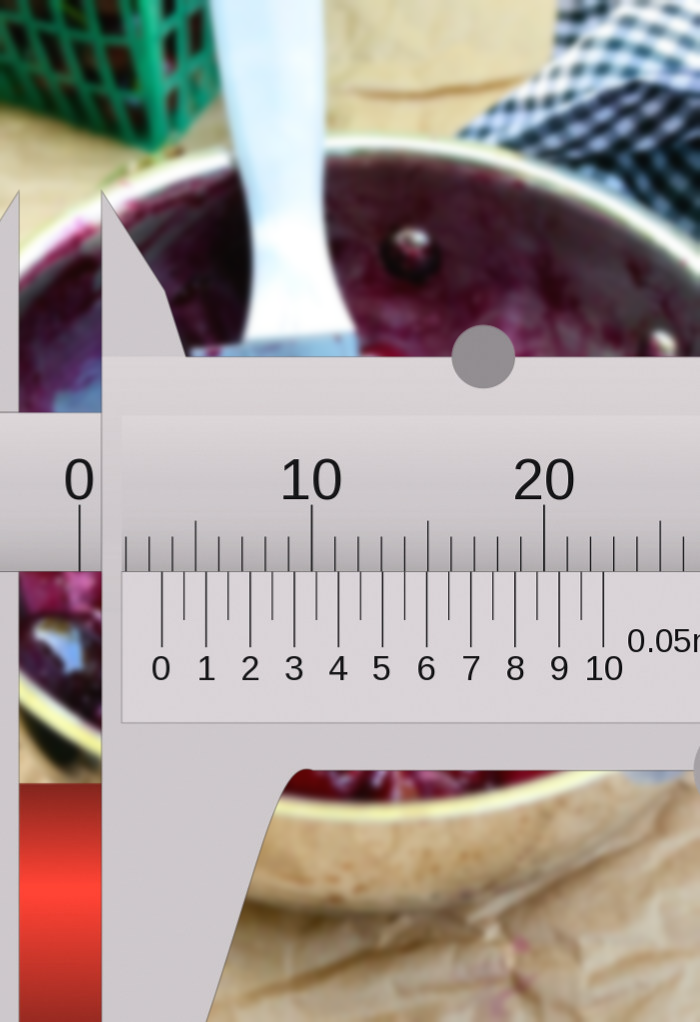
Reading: {"value": 3.55, "unit": "mm"}
